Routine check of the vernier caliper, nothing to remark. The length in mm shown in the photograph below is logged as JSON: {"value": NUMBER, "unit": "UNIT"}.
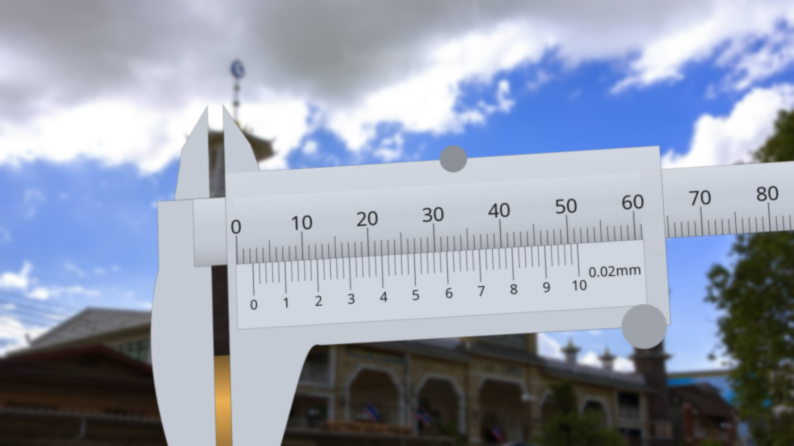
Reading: {"value": 2.4, "unit": "mm"}
